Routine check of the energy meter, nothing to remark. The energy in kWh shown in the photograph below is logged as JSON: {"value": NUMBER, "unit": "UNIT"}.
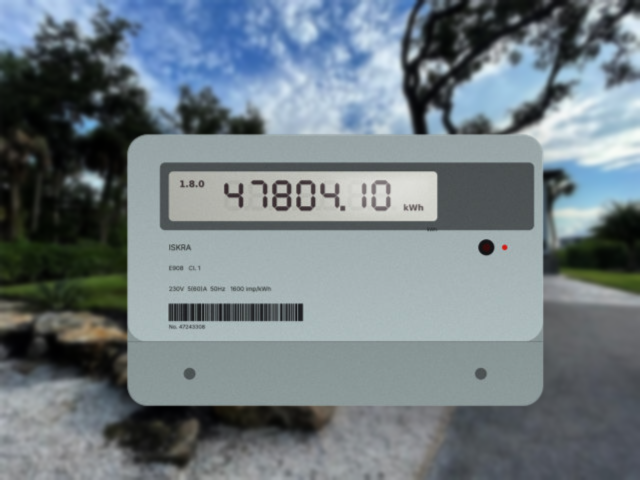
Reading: {"value": 47804.10, "unit": "kWh"}
